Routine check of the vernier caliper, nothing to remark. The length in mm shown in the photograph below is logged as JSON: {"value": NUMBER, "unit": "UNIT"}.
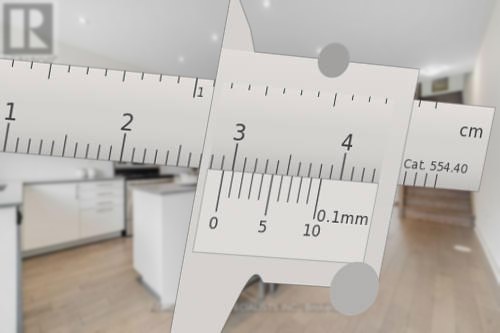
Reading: {"value": 29.2, "unit": "mm"}
